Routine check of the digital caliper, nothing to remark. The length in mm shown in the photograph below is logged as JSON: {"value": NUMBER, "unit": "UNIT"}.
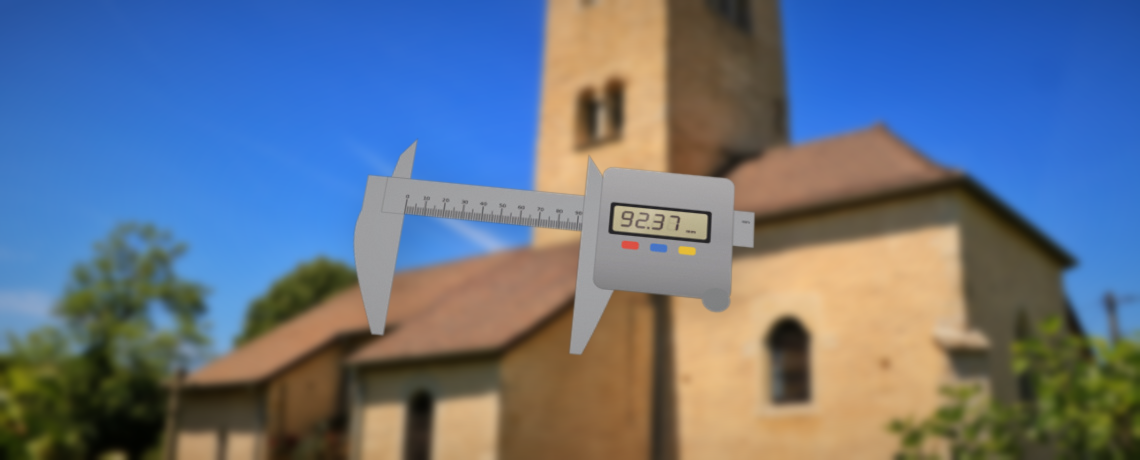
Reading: {"value": 92.37, "unit": "mm"}
